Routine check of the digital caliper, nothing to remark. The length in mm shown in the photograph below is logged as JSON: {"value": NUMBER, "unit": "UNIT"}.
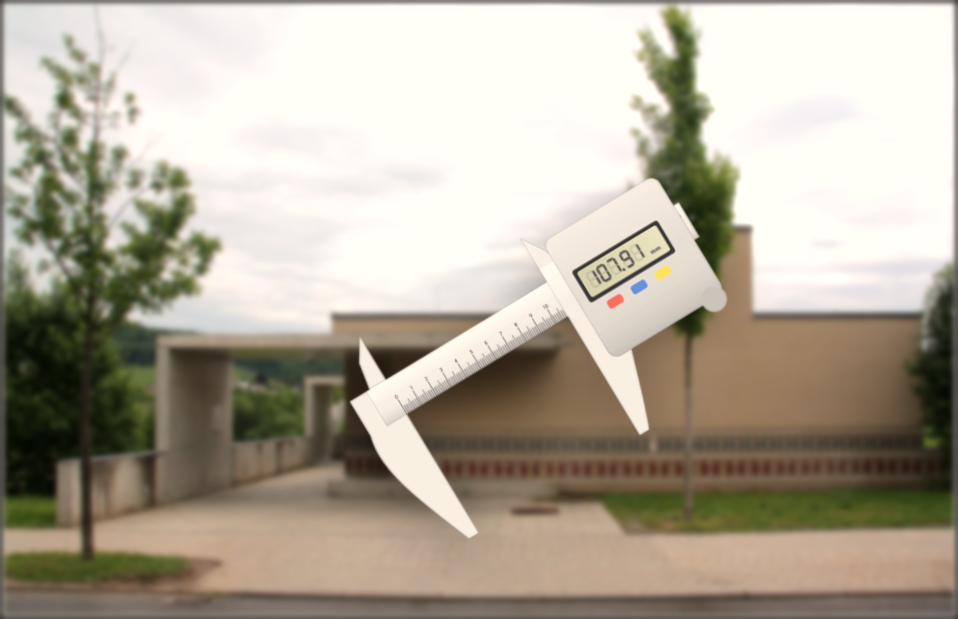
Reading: {"value": 107.91, "unit": "mm"}
